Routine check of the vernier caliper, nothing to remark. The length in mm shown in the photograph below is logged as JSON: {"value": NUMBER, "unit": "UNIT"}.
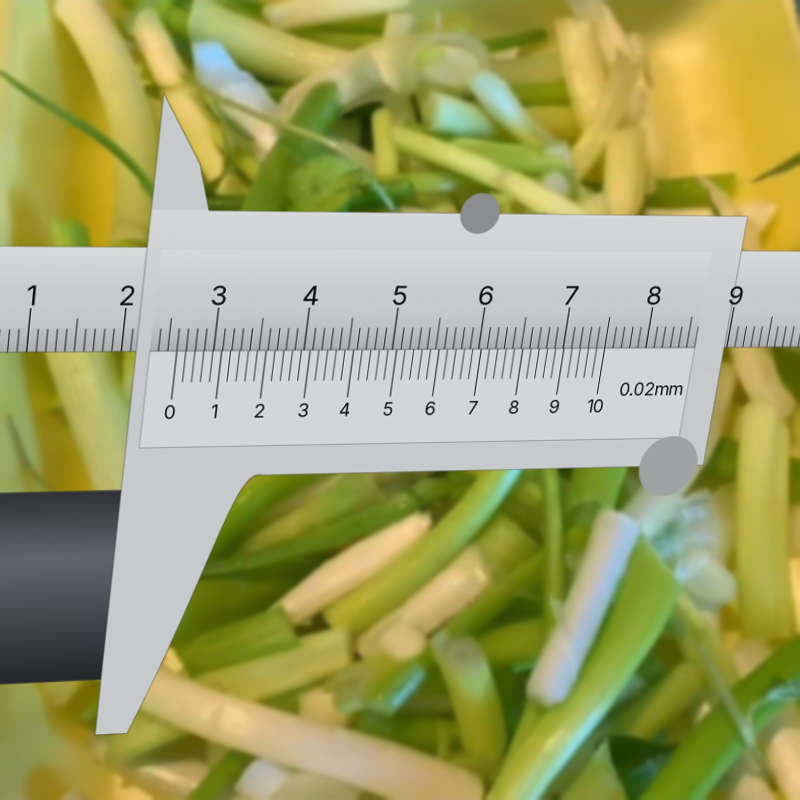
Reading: {"value": 26.0, "unit": "mm"}
